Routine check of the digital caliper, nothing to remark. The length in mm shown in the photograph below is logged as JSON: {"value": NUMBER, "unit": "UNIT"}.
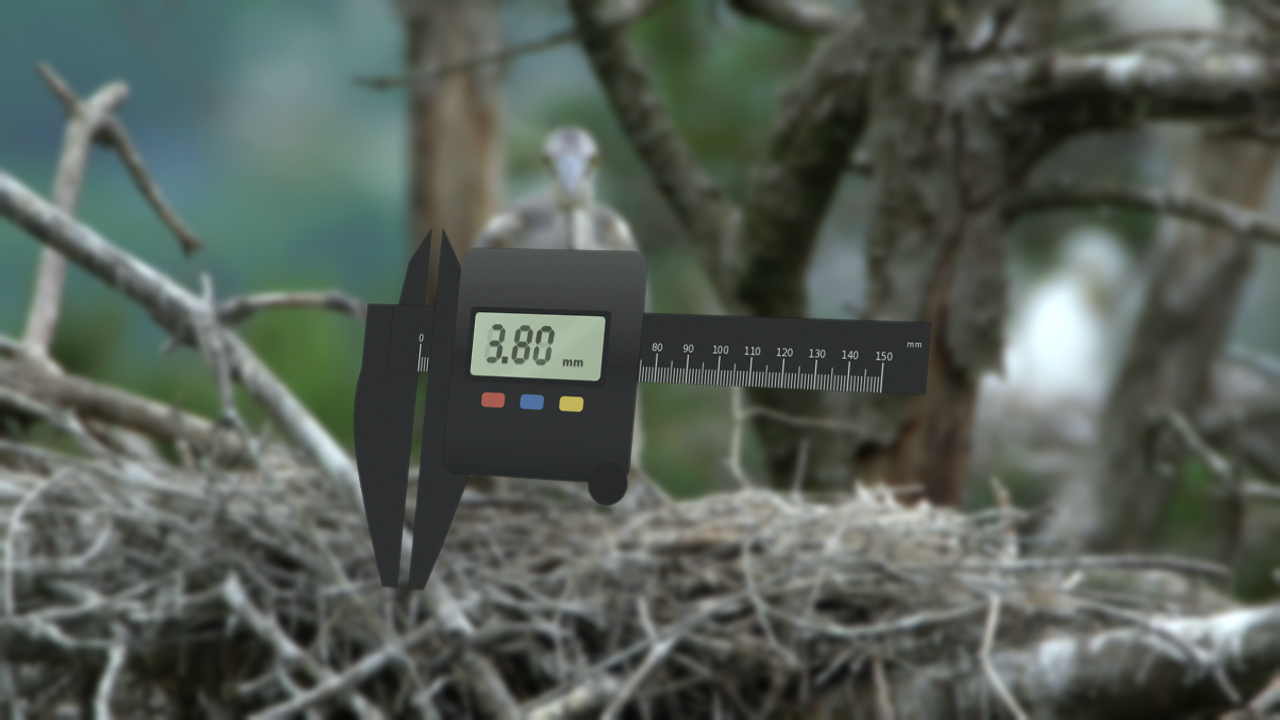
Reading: {"value": 3.80, "unit": "mm"}
